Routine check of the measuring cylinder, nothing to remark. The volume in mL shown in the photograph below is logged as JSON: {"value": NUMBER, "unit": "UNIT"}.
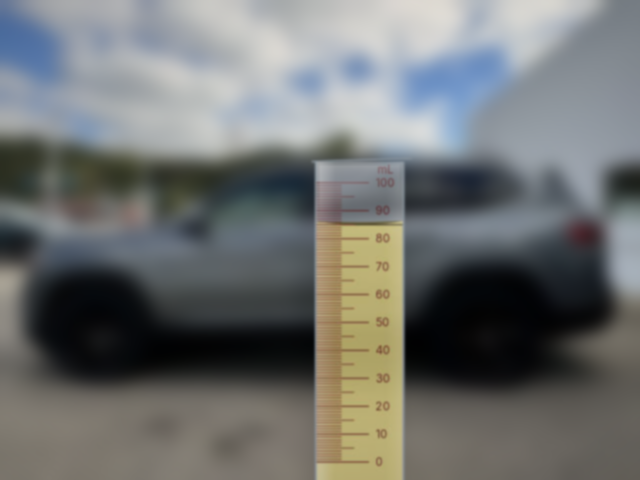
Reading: {"value": 85, "unit": "mL"}
